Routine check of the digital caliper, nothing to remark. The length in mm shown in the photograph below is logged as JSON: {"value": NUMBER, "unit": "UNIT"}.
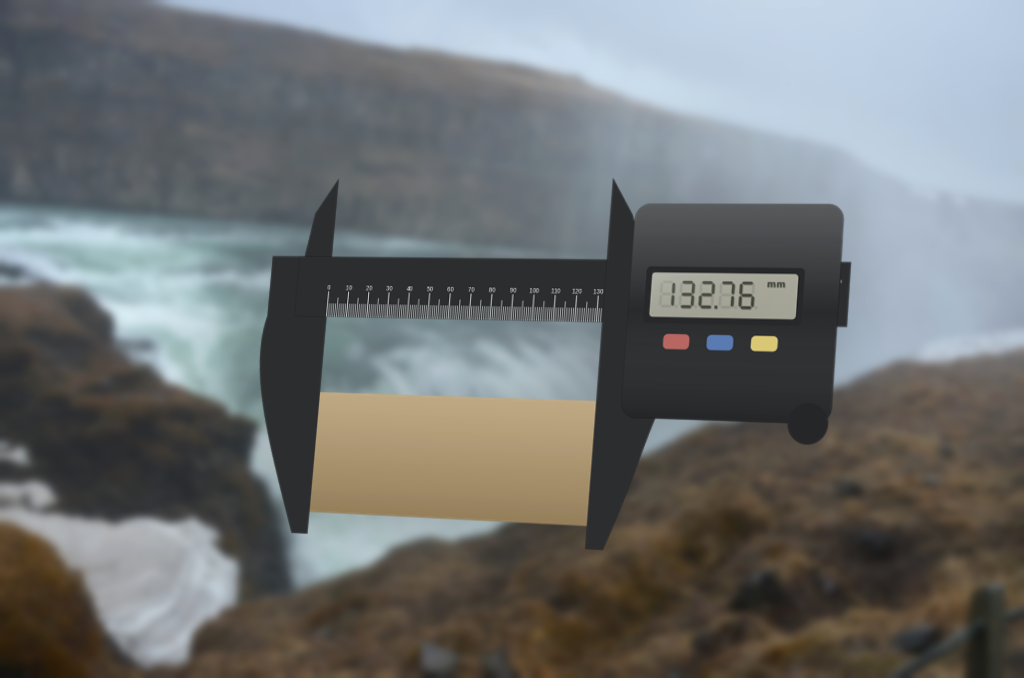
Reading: {"value": 132.76, "unit": "mm"}
